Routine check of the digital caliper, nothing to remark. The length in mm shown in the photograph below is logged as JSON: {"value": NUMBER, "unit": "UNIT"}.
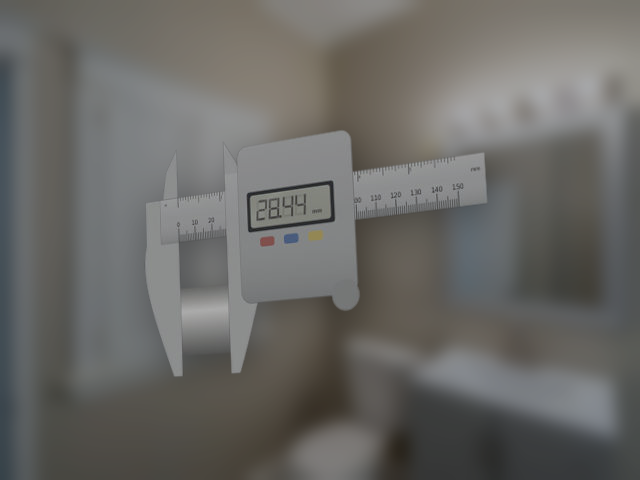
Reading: {"value": 28.44, "unit": "mm"}
